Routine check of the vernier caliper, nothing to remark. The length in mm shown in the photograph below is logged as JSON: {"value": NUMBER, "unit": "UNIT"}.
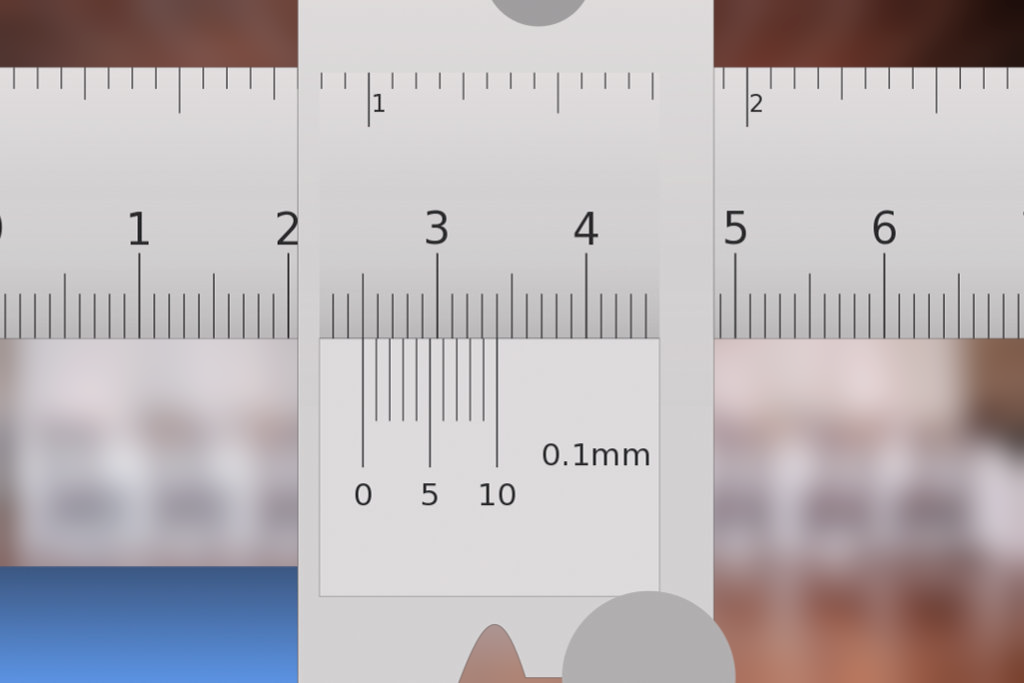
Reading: {"value": 25.0, "unit": "mm"}
